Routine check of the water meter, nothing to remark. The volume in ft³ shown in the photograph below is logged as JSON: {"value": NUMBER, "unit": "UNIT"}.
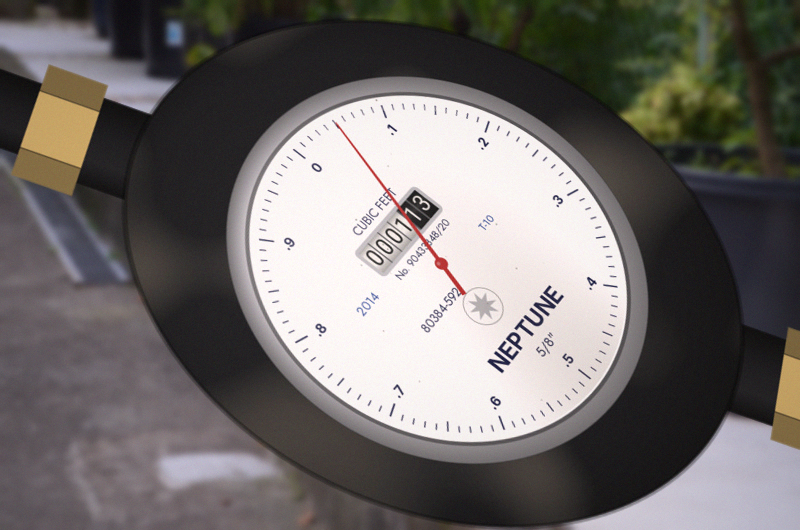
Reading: {"value": 113.05, "unit": "ft³"}
